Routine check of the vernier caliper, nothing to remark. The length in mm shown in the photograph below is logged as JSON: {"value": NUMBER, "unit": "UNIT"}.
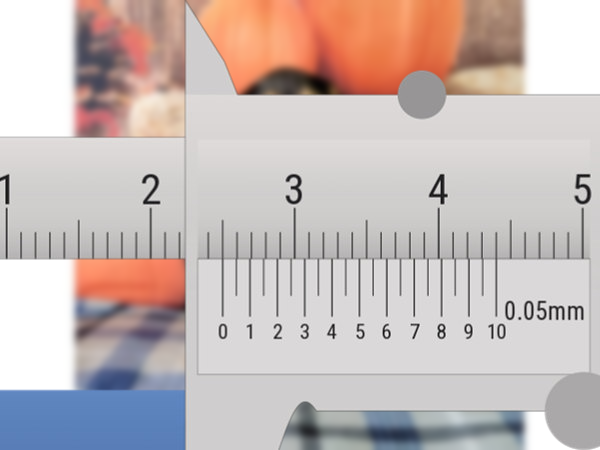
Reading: {"value": 25.0, "unit": "mm"}
